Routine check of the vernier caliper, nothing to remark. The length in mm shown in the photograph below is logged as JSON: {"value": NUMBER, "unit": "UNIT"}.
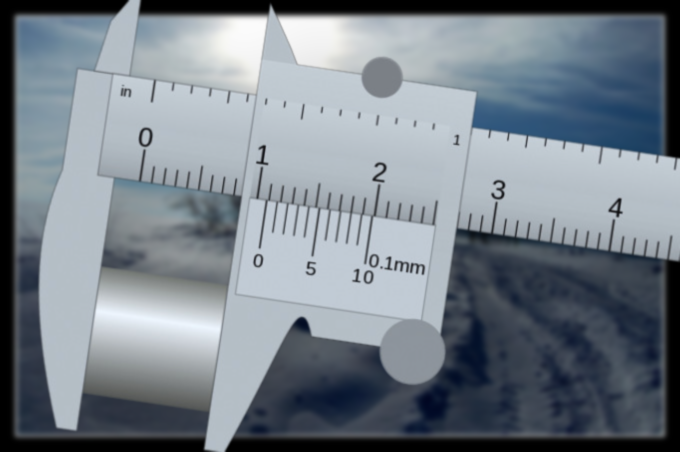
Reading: {"value": 10.8, "unit": "mm"}
